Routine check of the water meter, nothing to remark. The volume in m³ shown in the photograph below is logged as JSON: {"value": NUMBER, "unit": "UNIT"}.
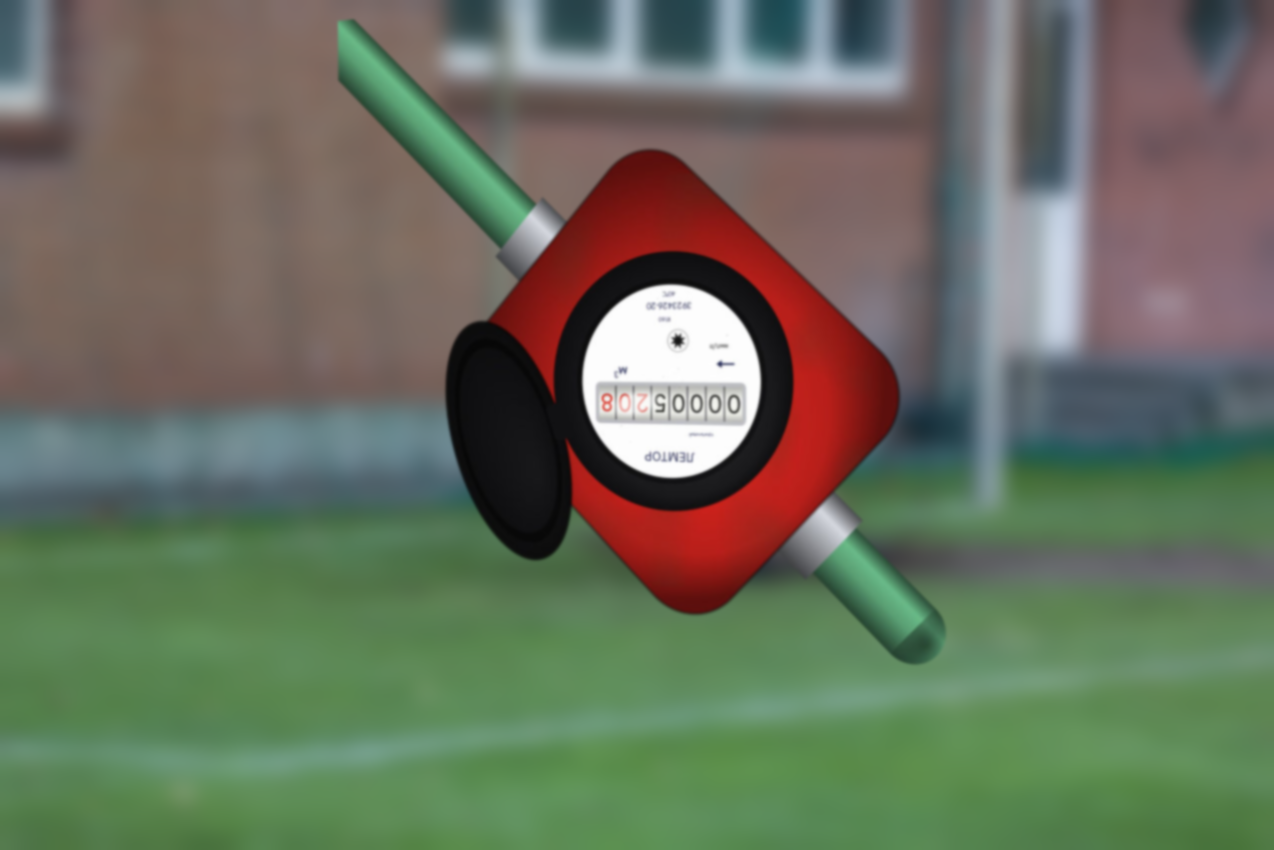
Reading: {"value": 5.208, "unit": "m³"}
